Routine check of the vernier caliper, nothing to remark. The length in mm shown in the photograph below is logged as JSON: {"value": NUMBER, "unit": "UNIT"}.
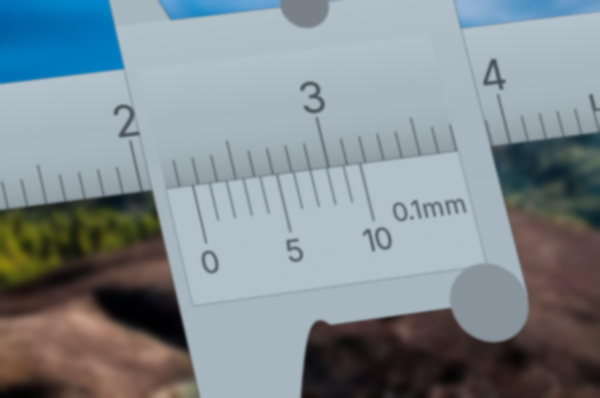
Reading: {"value": 22.7, "unit": "mm"}
